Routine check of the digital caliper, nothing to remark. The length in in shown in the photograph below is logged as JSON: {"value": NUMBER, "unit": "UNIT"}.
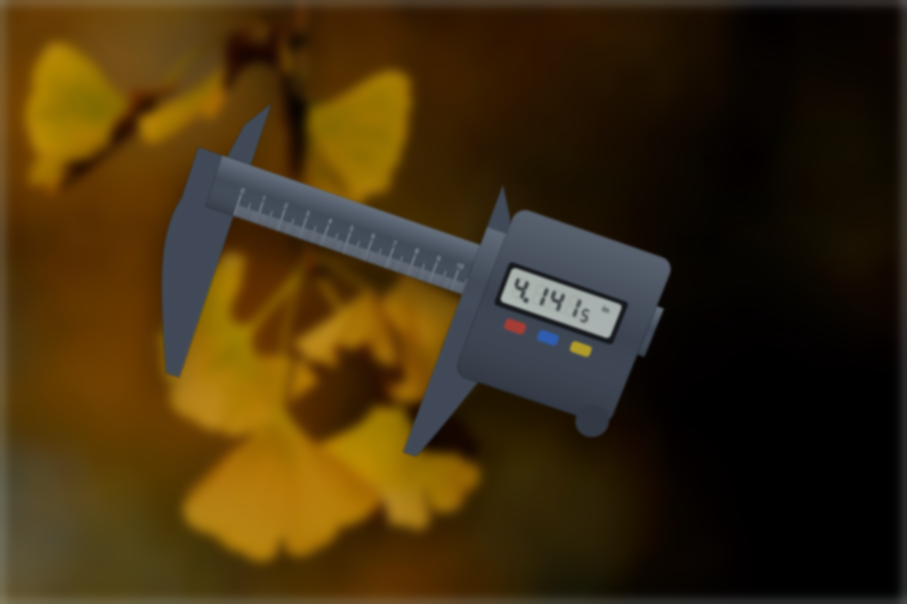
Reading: {"value": 4.1415, "unit": "in"}
